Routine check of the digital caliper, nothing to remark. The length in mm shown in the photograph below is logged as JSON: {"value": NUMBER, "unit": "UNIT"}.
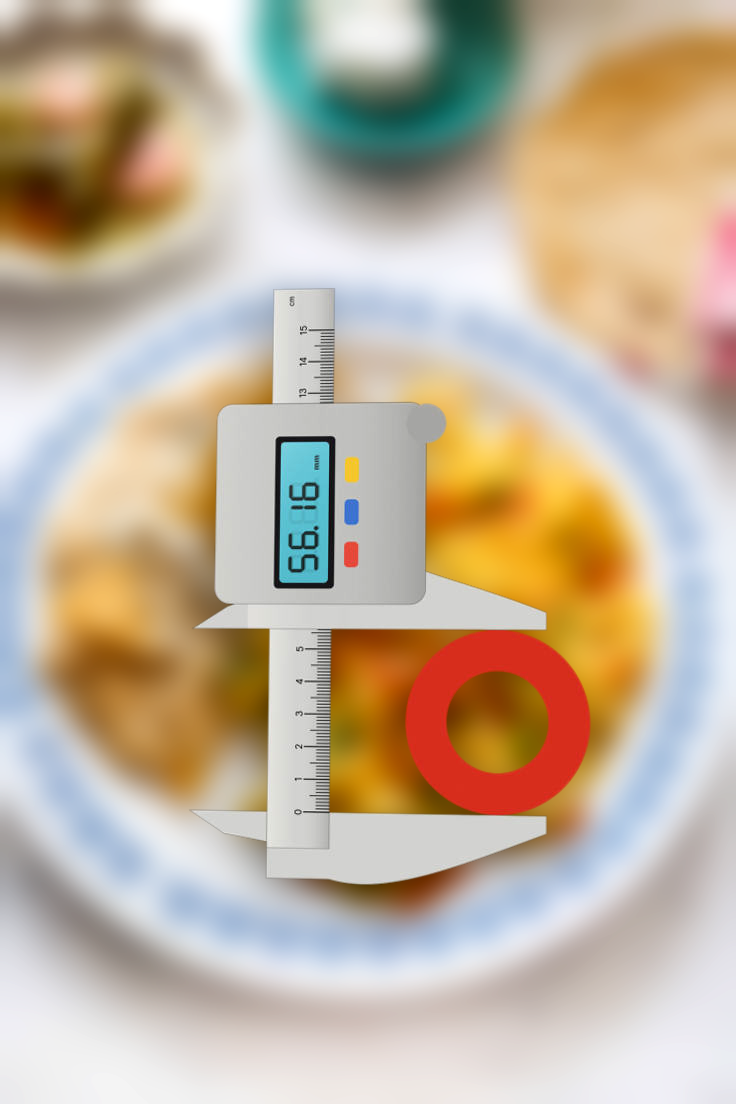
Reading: {"value": 56.16, "unit": "mm"}
